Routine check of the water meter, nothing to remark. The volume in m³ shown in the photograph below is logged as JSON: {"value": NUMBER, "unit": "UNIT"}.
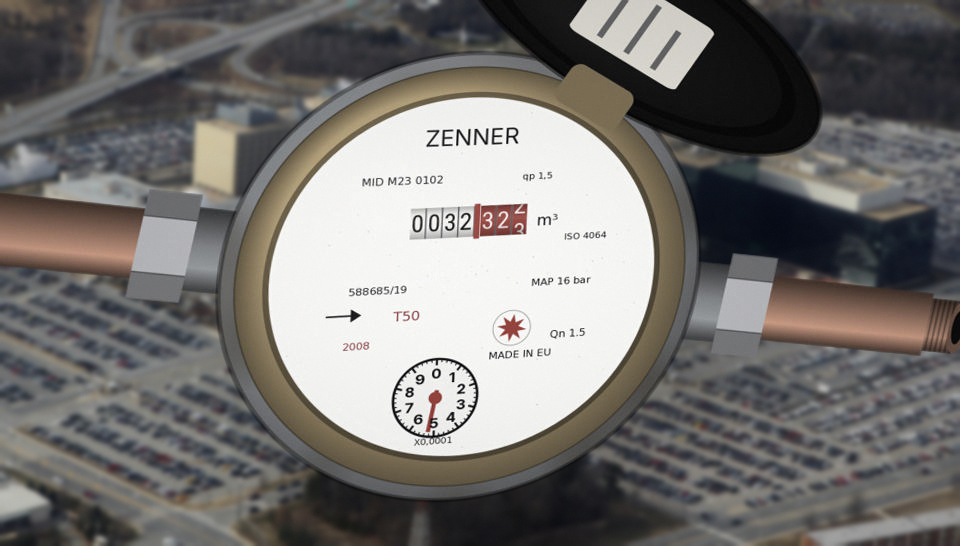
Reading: {"value": 32.3225, "unit": "m³"}
